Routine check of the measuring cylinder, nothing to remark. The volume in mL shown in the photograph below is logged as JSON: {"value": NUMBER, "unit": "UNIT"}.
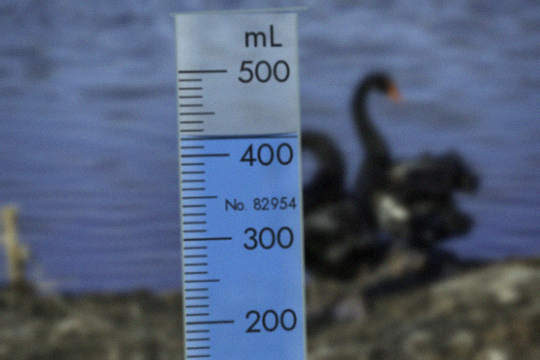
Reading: {"value": 420, "unit": "mL"}
